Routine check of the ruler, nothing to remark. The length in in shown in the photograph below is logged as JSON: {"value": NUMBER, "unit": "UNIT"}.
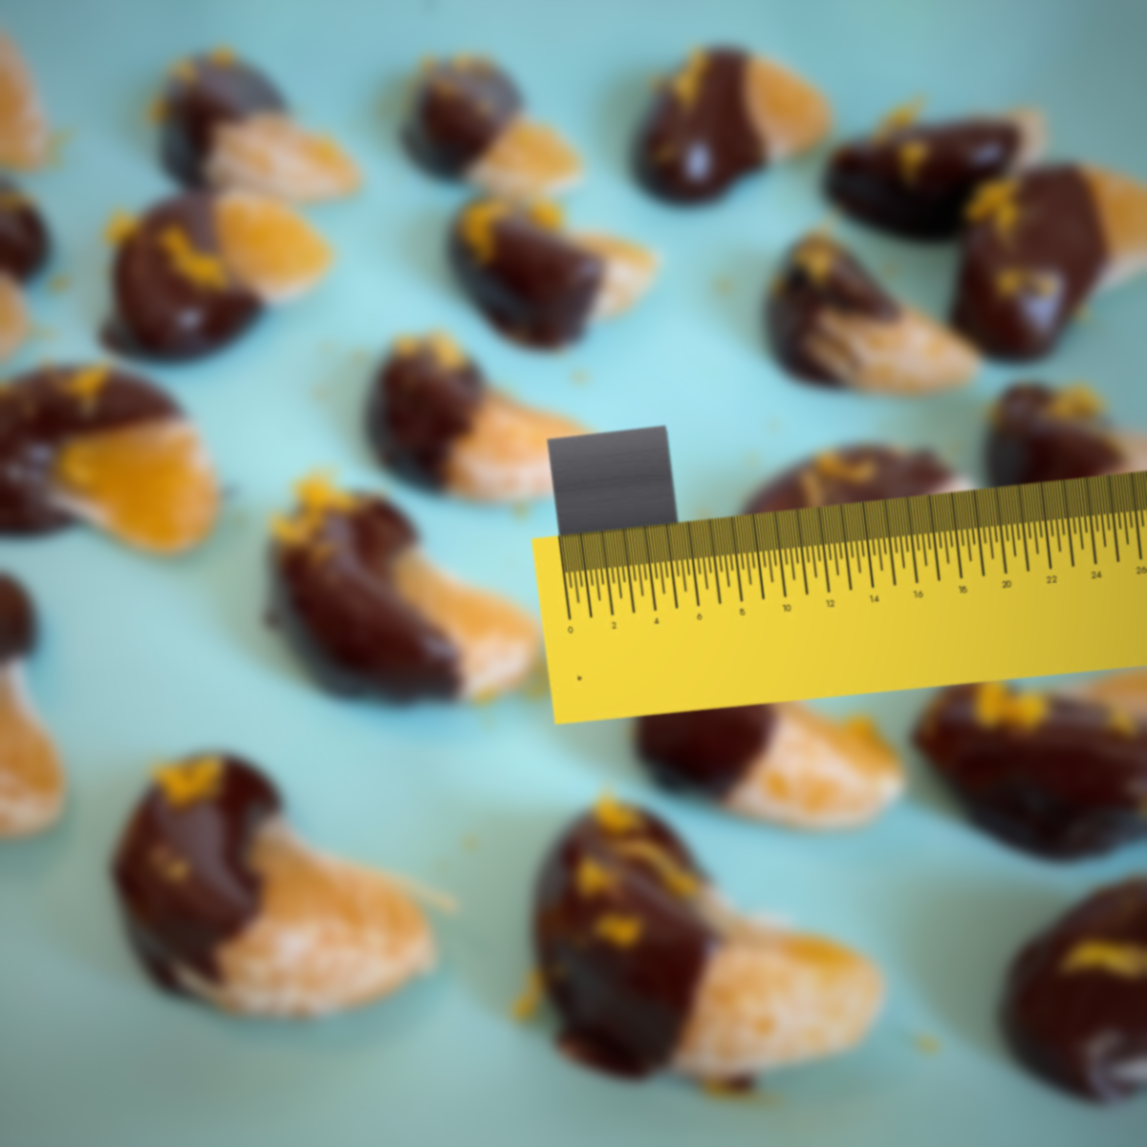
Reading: {"value": 5.5, "unit": "in"}
